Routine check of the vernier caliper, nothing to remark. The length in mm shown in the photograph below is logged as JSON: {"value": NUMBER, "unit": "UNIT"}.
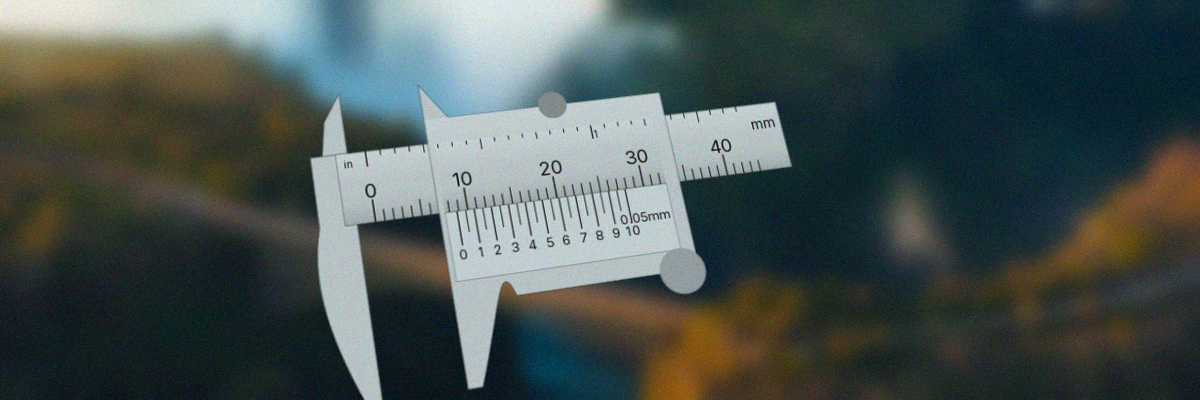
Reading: {"value": 8.8, "unit": "mm"}
